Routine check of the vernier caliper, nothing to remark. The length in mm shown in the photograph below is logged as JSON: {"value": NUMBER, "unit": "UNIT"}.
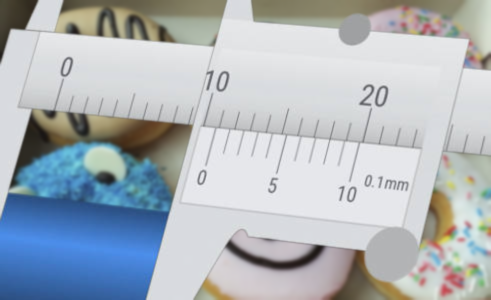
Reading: {"value": 10.8, "unit": "mm"}
